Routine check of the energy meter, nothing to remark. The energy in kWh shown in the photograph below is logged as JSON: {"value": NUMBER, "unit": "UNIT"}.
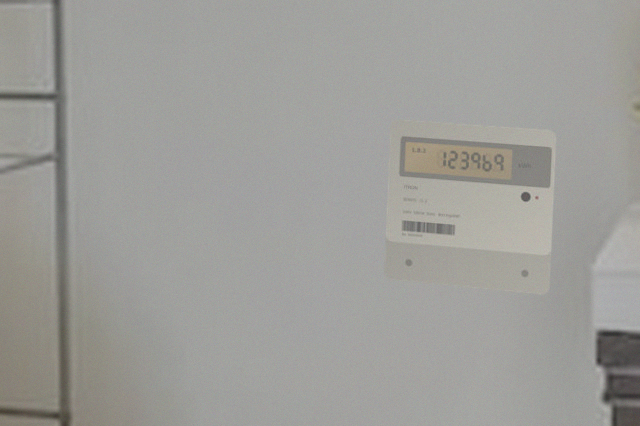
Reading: {"value": 123969, "unit": "kWh"}
